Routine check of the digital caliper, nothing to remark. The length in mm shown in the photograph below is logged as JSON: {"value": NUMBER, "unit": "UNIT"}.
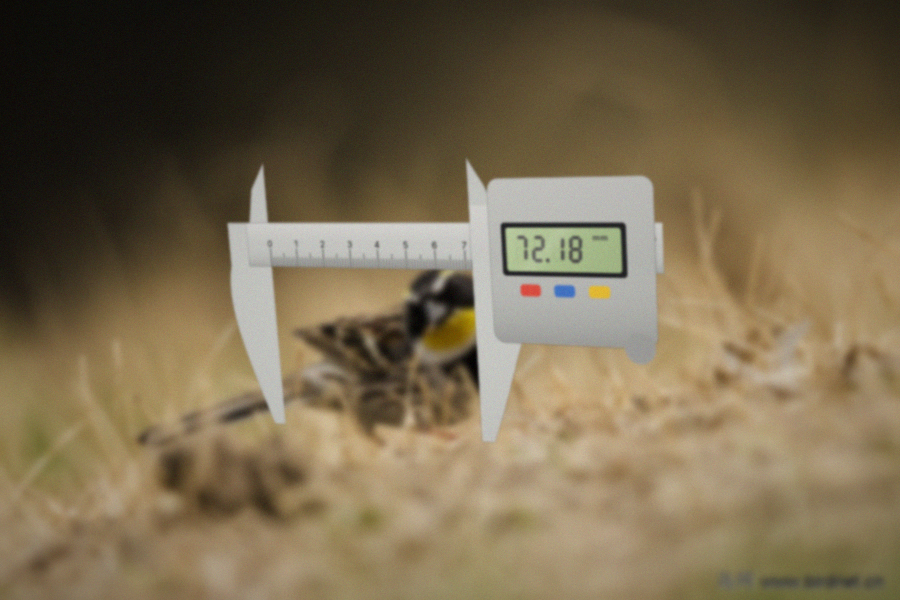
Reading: {"value": 72.18, "unit": "mm"}
